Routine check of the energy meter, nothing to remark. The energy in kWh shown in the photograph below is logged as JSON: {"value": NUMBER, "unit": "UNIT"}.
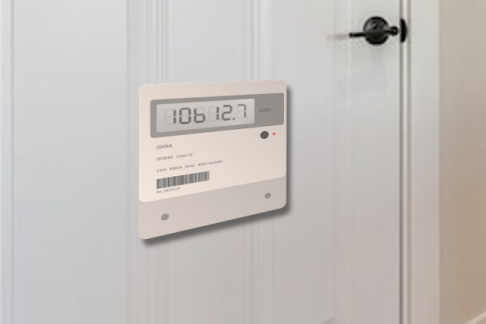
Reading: {"value": 10612.7, "unit": "kWh"}
